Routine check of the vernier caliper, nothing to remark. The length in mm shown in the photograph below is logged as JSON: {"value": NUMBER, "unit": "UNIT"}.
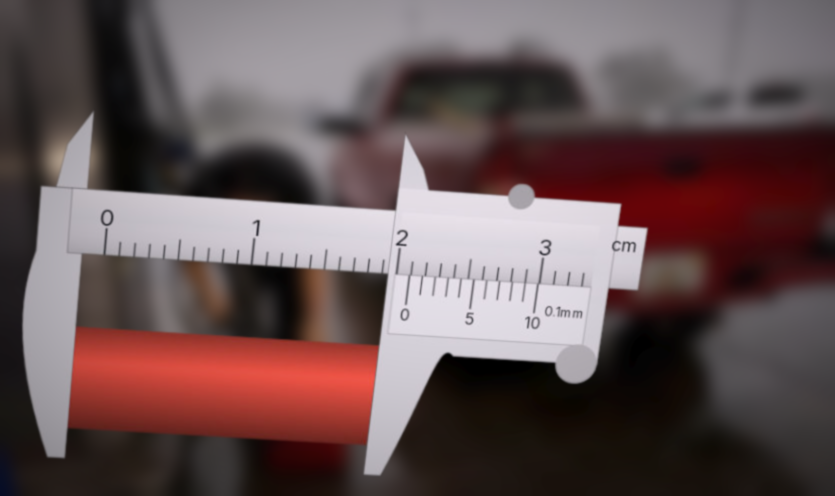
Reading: {"value": 20.9, "unit": "mm"}
